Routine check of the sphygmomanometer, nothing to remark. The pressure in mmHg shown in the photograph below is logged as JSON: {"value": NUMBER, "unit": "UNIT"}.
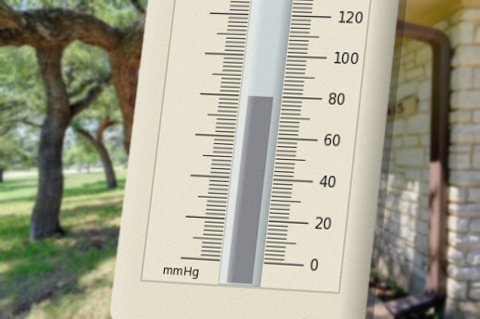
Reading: {"value": 80, "unit": "mmHg"}
